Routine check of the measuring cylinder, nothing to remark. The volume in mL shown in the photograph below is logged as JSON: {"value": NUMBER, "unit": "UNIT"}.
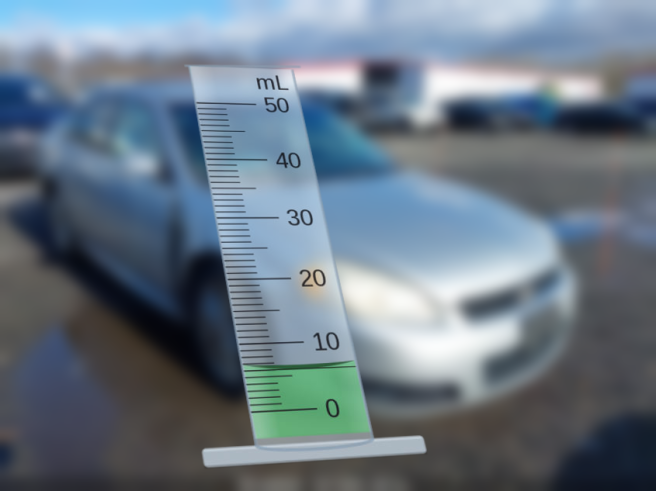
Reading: {"value": 6, "unit": "mL"}
